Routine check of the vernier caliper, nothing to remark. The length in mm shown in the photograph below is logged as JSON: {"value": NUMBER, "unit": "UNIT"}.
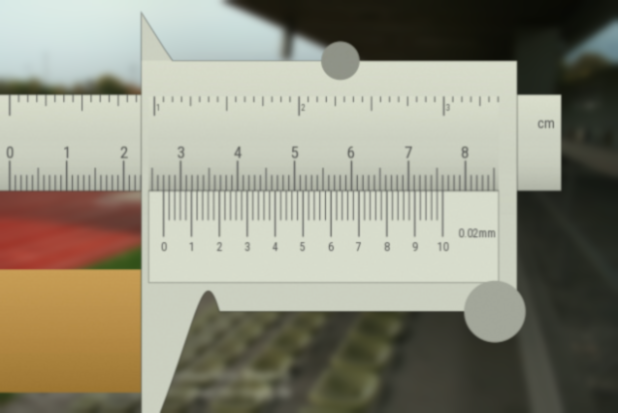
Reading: {"value": 27.0, "unit": "mm"}
